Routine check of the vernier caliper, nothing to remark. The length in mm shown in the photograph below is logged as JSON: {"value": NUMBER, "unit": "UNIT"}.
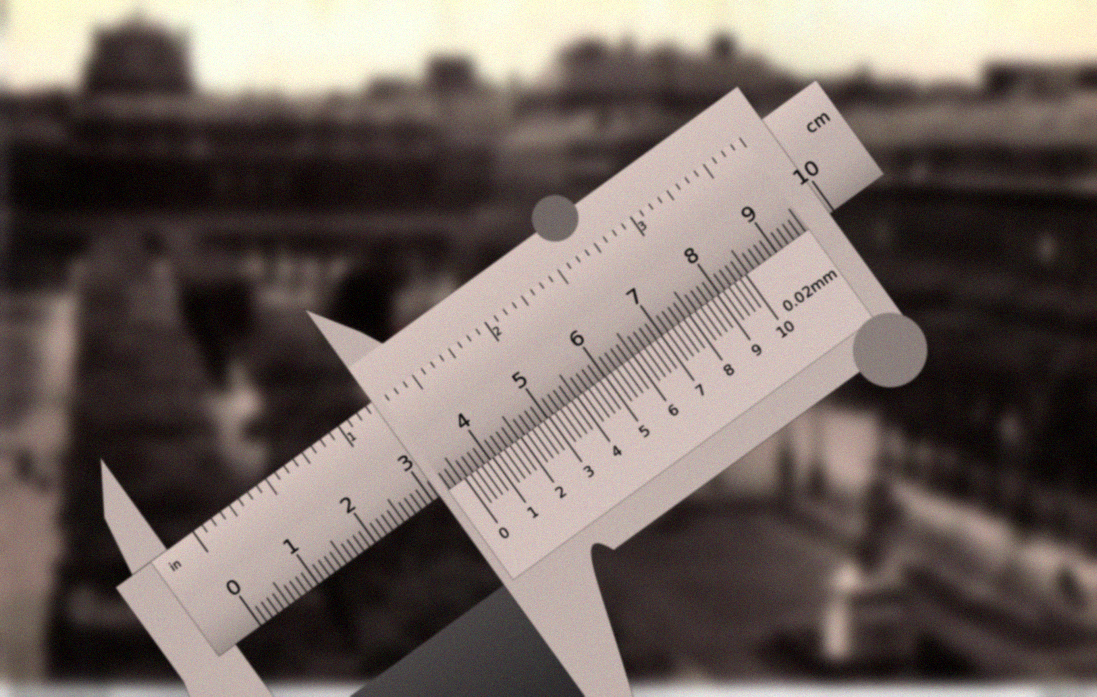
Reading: {"value": 35.6, "unit": "mm"}
